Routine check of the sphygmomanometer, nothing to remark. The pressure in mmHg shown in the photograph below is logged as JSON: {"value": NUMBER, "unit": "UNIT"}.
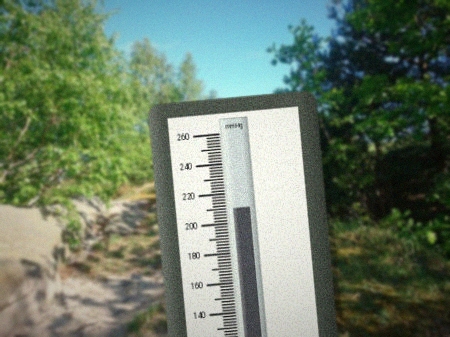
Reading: {"value": 210, "unit": "mmHg"}
